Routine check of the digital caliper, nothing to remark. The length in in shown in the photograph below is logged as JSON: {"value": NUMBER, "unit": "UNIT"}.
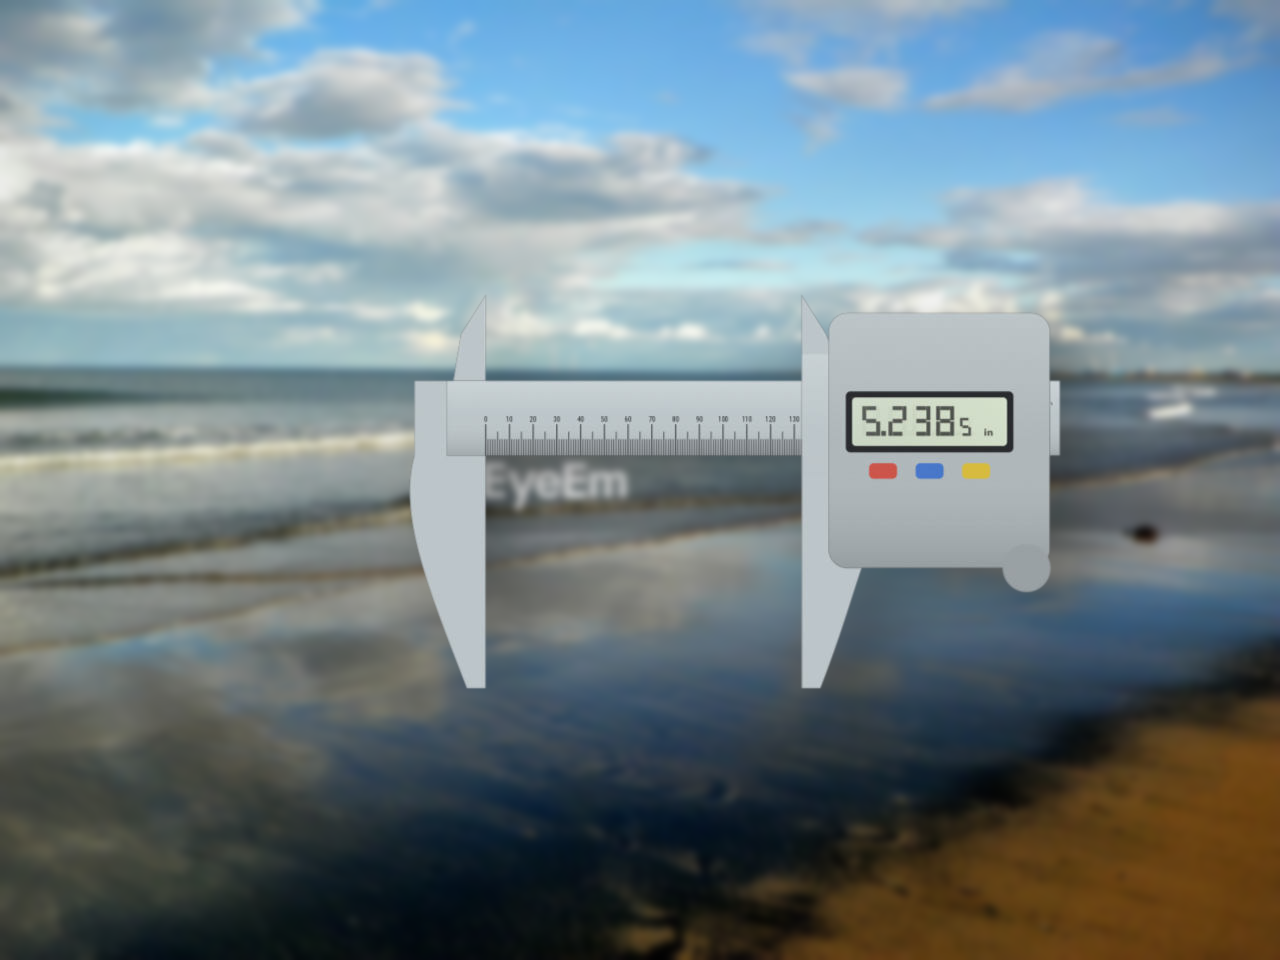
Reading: {"value": 5.2385, "unit": "in"}
